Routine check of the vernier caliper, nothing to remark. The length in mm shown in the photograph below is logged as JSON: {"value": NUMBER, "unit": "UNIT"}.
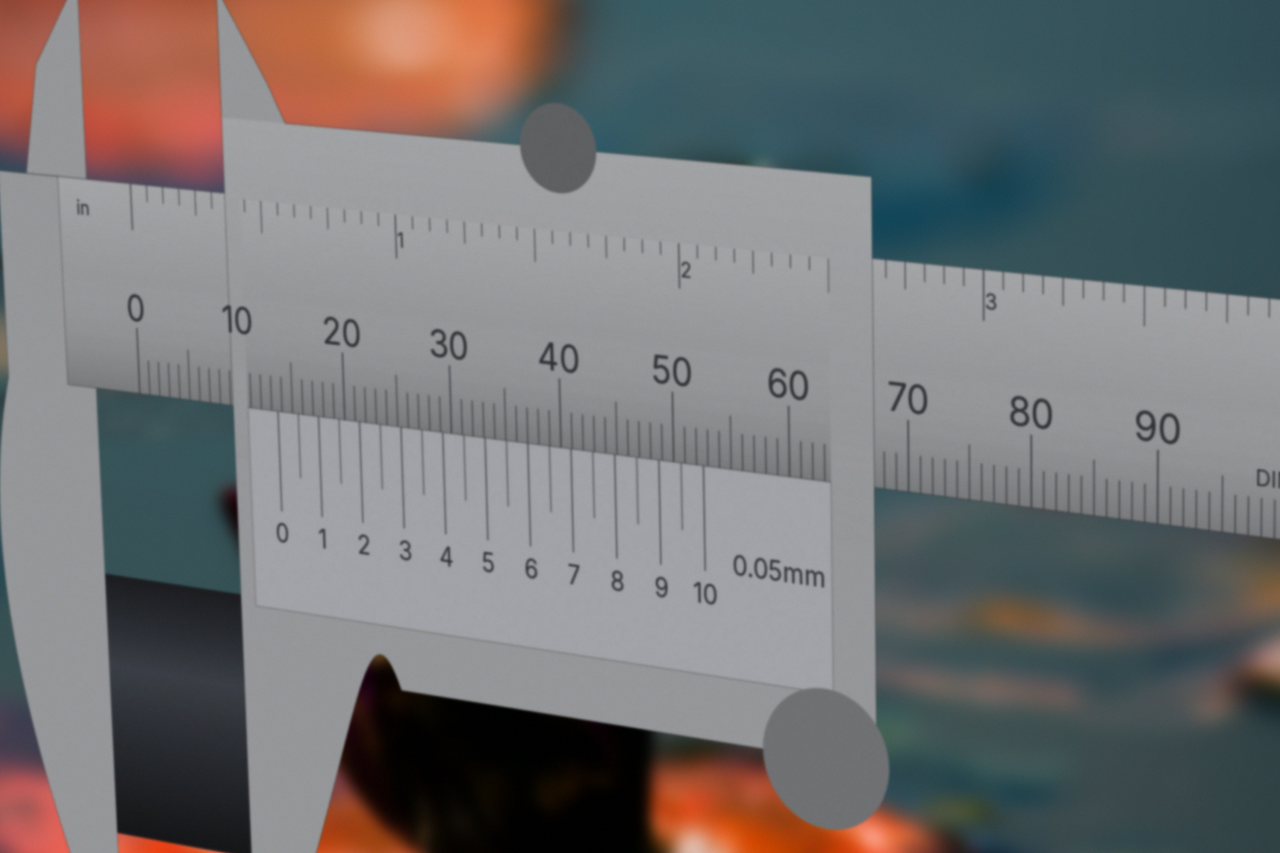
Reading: {"value": 13.6, "unit": "mm"}
